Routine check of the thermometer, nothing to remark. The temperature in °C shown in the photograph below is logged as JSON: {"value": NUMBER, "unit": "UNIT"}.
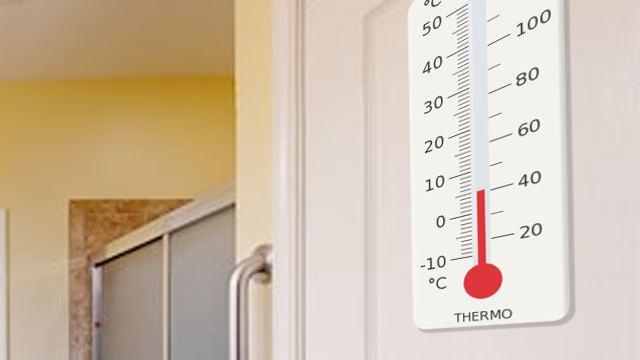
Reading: {"value": 5, "unit": "°C"}
